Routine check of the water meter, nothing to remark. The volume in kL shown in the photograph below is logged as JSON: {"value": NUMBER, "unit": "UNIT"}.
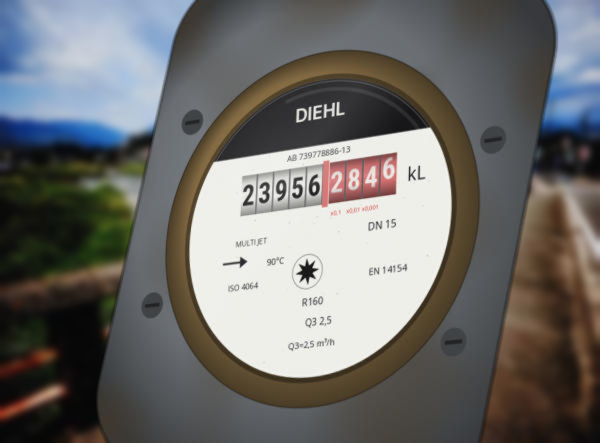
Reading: {"value": 23956.2846, "unit": "kL"}
